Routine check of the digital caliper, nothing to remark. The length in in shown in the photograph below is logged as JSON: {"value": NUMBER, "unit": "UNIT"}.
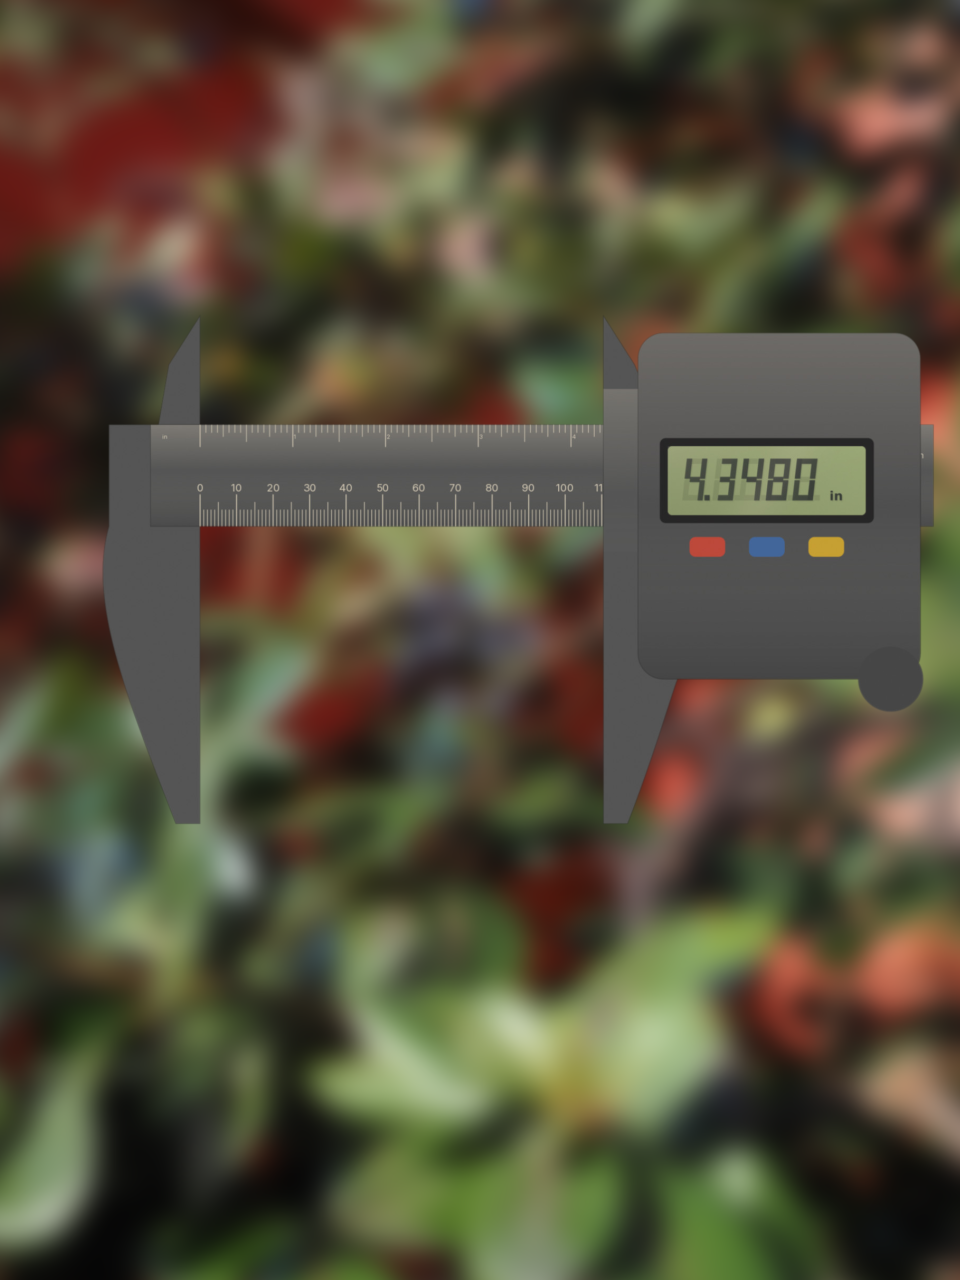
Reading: {"value": 4.3480, "unit": "in"}
